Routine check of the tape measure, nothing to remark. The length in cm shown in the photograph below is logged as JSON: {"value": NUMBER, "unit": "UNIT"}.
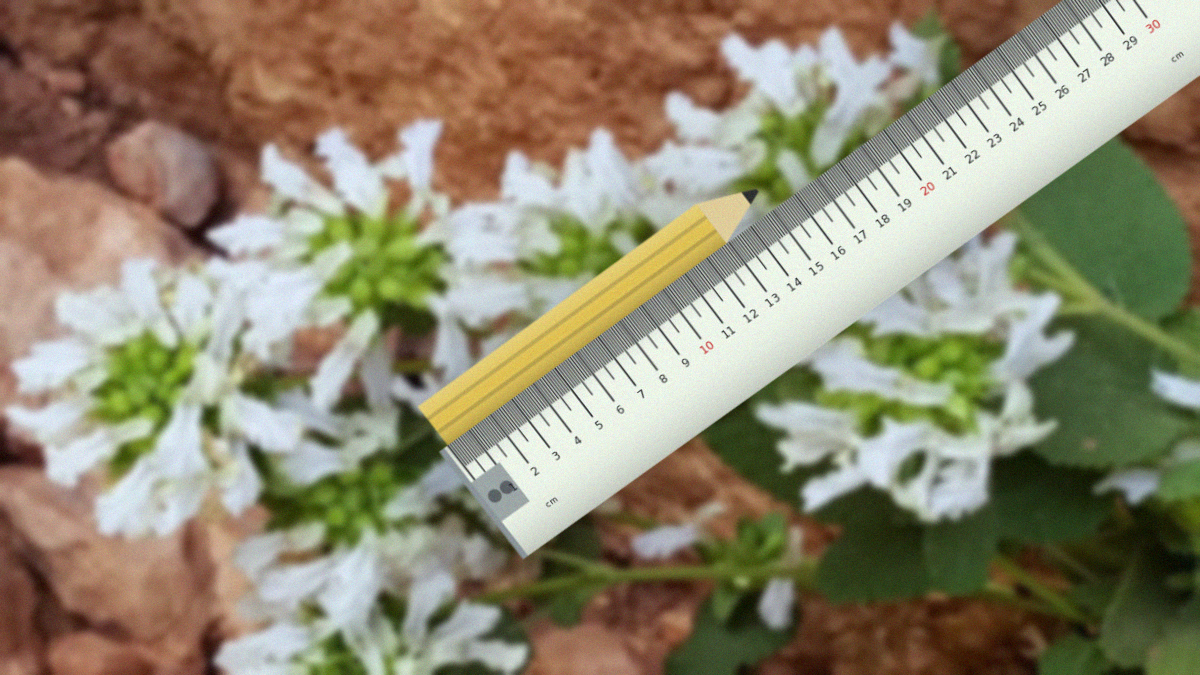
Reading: {"value": 15, "unit": "cm"}
